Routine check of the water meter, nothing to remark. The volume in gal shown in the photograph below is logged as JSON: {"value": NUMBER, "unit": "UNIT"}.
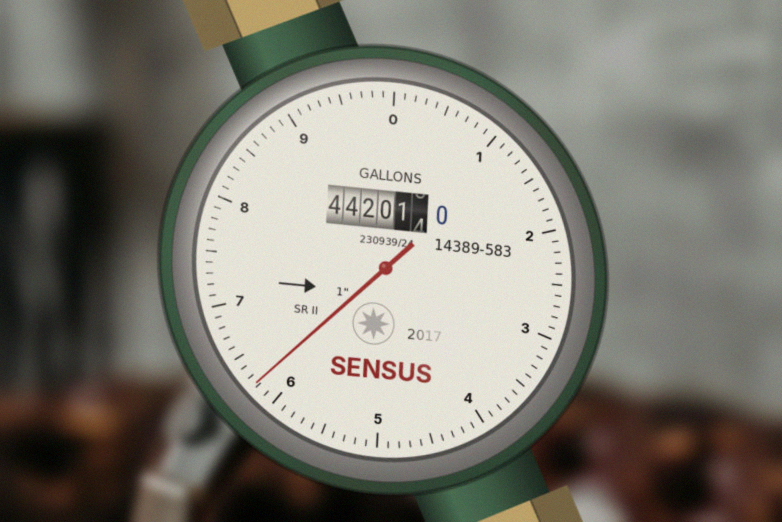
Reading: {"value": 4420136.2, "unit": "gal"}
